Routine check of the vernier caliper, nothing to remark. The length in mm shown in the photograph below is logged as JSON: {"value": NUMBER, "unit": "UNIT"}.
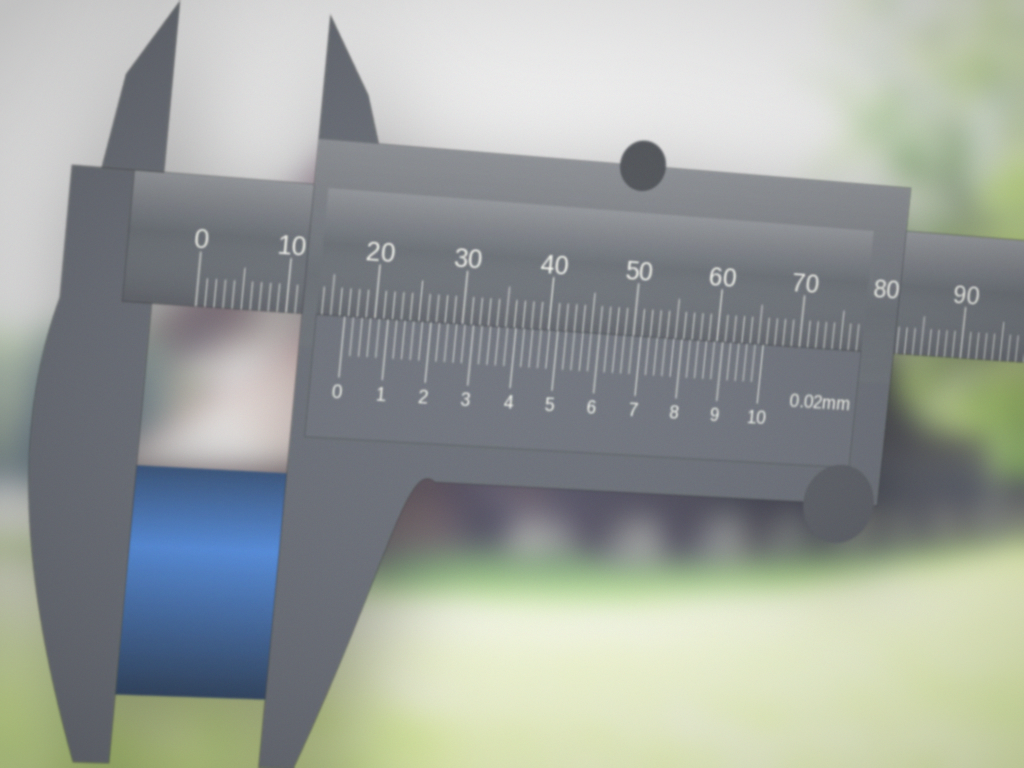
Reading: {"value": 16.6, "unit": "mm"}
